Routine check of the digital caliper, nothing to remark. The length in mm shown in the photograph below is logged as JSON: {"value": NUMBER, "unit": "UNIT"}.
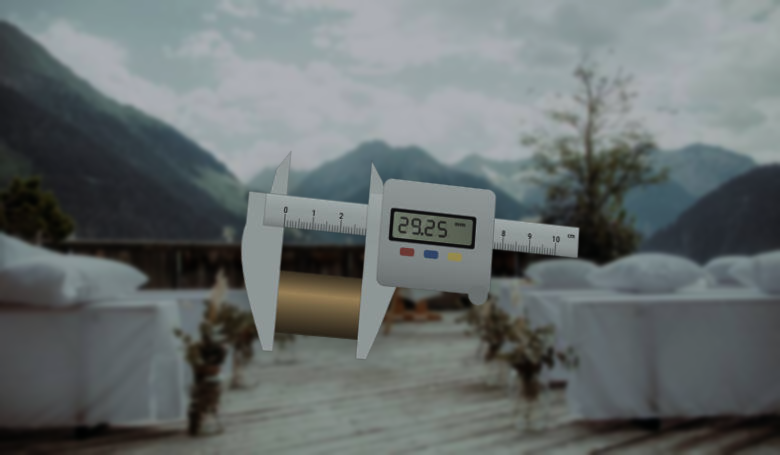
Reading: {"value": 29.25, "unit": "mm"}
